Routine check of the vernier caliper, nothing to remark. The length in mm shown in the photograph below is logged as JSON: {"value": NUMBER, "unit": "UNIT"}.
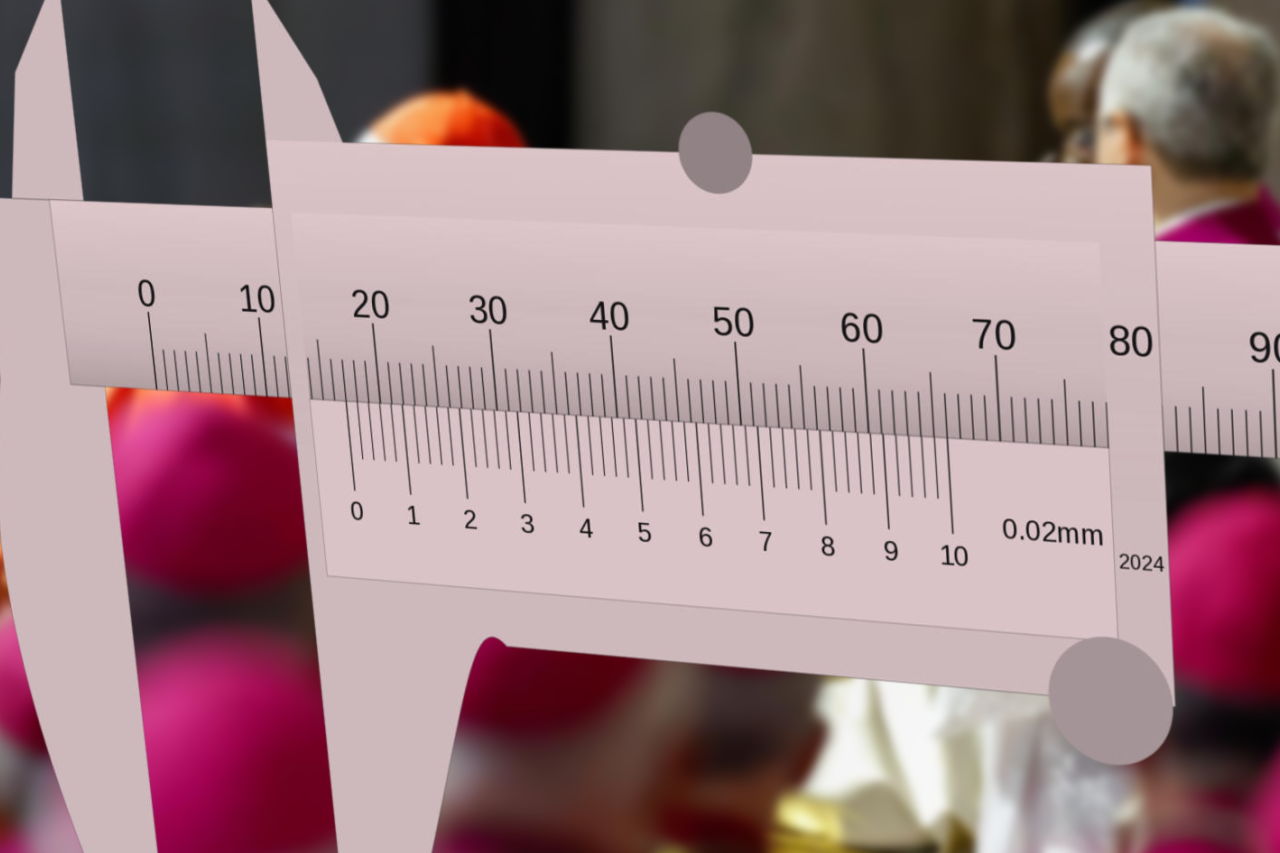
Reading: {"value": 17.0, "unit": "mm"}
